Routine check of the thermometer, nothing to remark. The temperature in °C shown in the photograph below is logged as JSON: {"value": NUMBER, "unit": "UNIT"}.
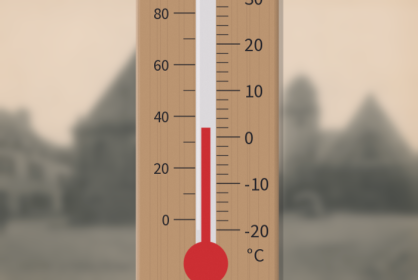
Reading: {"value": 2, "unit": "°C"}
